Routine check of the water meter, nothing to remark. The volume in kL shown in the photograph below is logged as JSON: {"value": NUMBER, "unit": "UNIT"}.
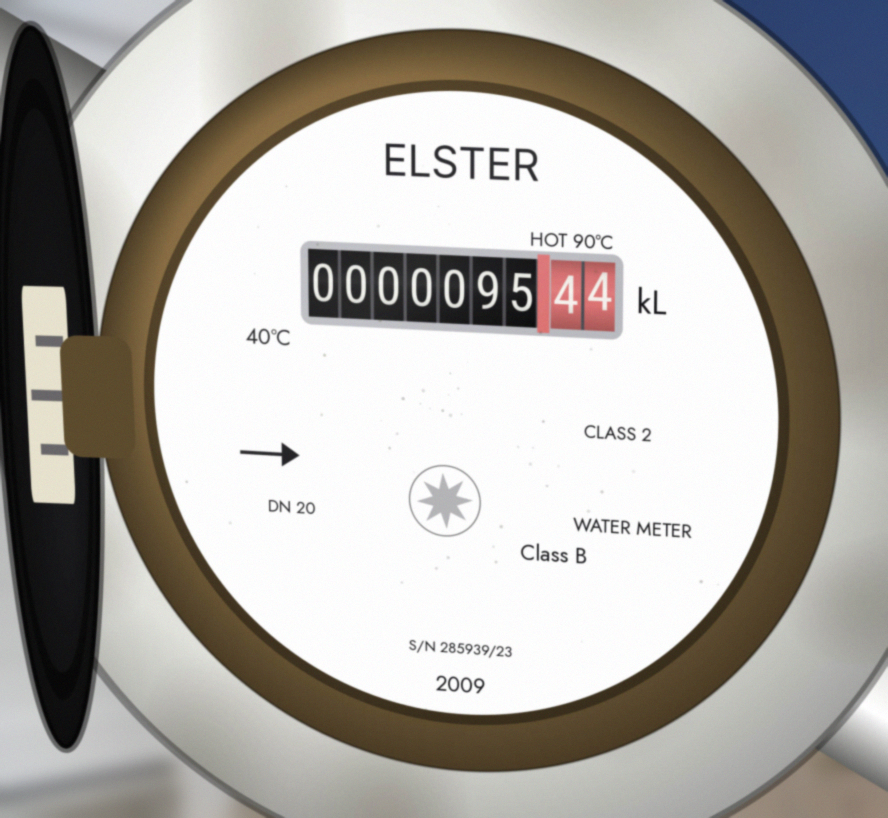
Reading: {"value": 95.44, "unit": "kL"}
